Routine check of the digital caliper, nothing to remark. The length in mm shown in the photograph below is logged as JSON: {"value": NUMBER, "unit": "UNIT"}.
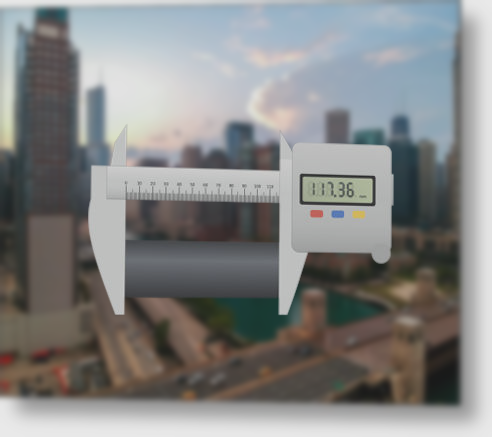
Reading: {"value": 117.36, "unit": "mm"}
